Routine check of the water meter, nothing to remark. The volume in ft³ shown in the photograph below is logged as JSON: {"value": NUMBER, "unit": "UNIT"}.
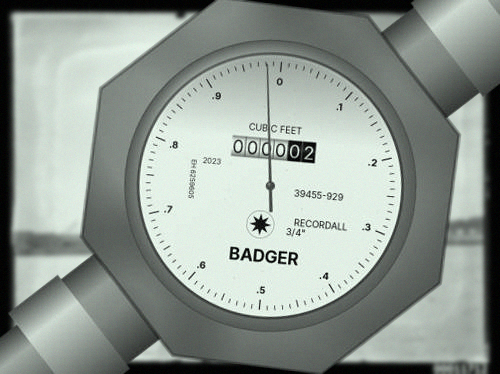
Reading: {"value": 1.98, "unit": "ft³"}
